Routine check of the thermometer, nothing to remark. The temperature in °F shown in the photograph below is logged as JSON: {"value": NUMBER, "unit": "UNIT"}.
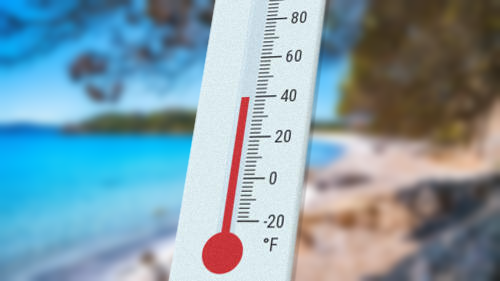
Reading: {"value": 40, "unit": "°F"}
